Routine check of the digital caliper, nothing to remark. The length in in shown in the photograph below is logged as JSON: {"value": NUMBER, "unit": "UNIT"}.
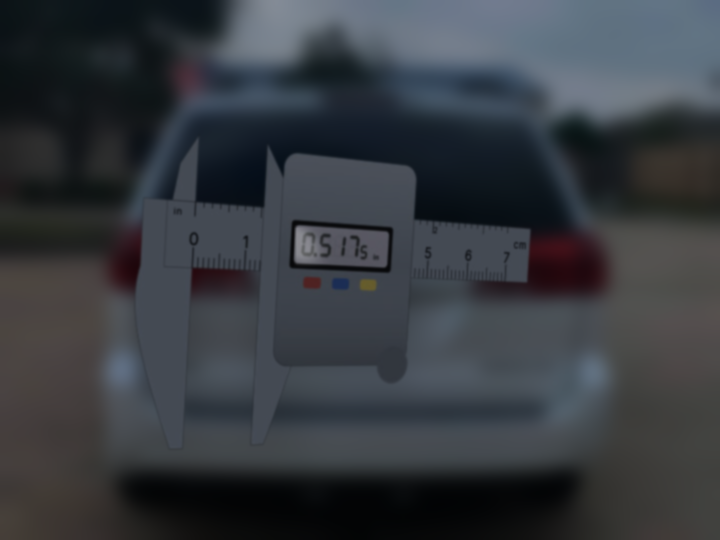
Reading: {"value": 0.5175, "unit": "in"}
